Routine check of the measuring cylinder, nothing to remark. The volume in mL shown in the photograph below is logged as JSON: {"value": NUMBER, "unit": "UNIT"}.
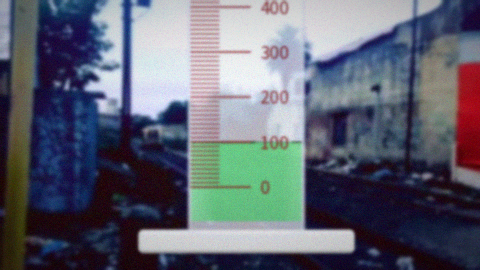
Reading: {"value": 100, "unit": "mL"}
